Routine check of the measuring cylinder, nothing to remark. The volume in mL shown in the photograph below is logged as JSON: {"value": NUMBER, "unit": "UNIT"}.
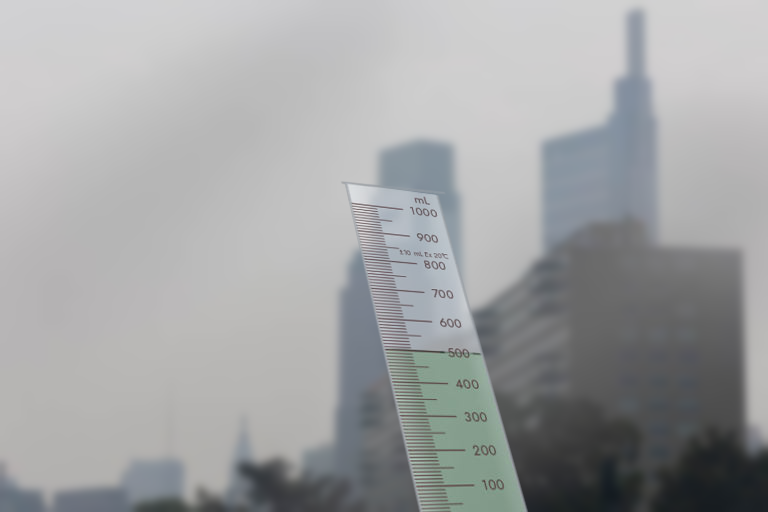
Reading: {"value": 500, "unit": "mL"}
